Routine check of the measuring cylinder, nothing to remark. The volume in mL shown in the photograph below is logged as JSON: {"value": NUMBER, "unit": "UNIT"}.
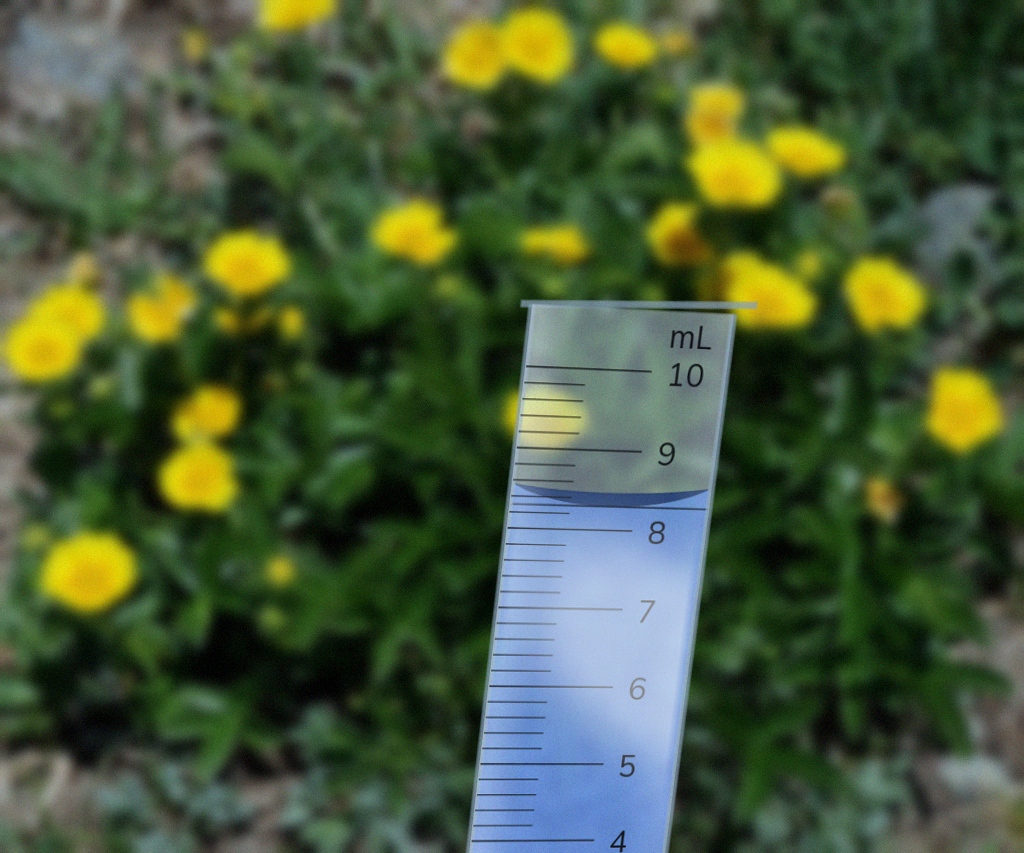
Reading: {"value": 8.3, "unit": "mL"}
